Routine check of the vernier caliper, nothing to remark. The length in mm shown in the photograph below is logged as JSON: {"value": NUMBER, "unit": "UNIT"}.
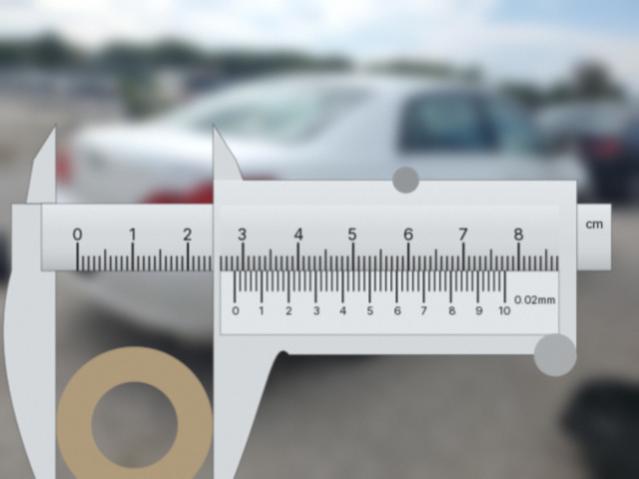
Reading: {"value": 28.5, "unit": "mm"}
